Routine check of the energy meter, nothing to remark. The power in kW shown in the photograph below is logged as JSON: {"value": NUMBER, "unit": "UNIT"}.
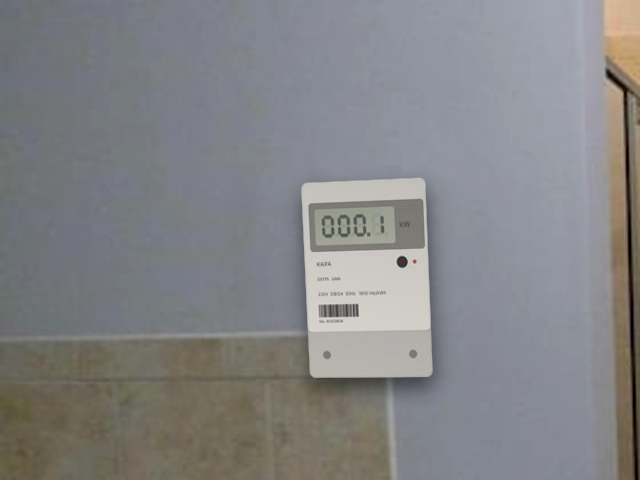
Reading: {"value": 0.1, "unit": "kW"}
